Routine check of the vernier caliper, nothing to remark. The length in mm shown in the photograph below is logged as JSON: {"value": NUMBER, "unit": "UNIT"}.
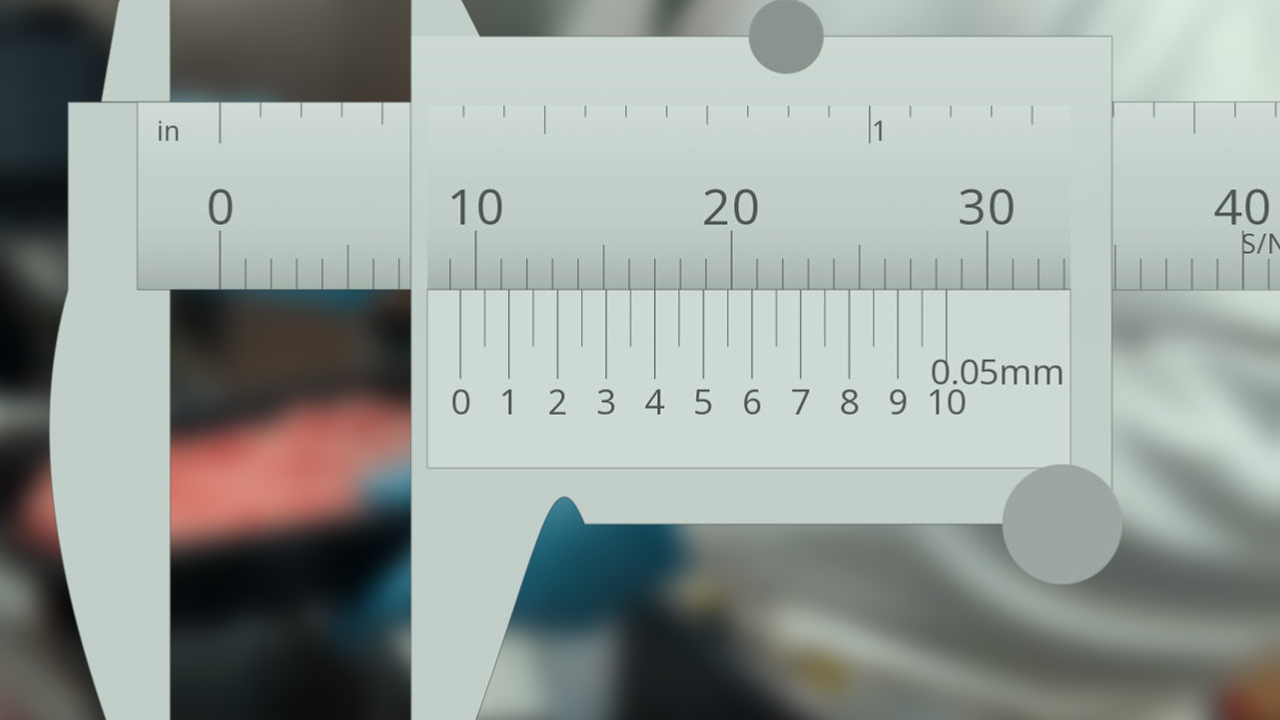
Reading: {"value": 9.40, "unit": "mm"}
